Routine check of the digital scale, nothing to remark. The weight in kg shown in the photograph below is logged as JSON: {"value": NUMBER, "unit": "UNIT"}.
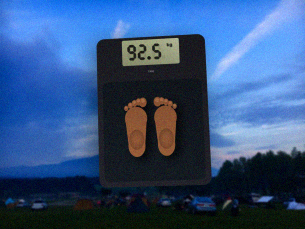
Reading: {"value": 92.5, "unit": "kg"}
